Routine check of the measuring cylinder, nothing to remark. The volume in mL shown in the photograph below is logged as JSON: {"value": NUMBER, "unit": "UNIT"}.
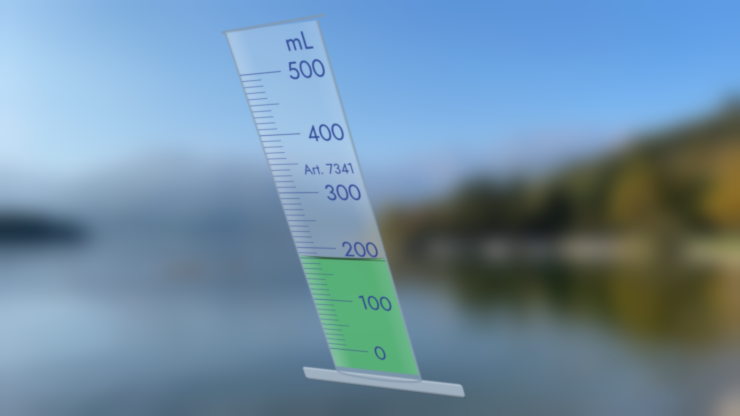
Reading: {"value": 180, "unit": "mL"}
